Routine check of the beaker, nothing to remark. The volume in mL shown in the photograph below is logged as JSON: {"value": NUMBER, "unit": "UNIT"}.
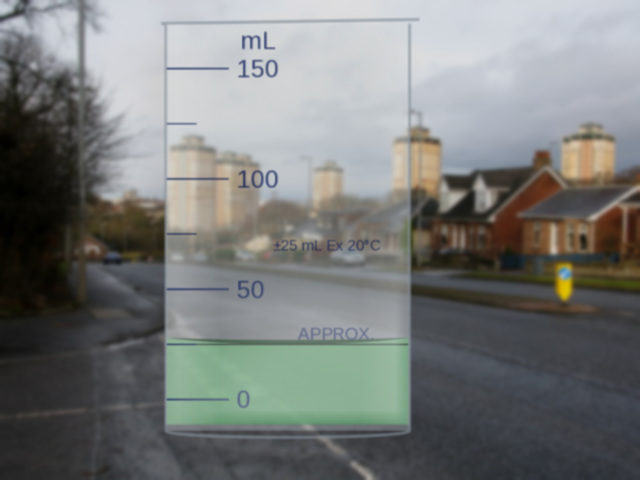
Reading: {"value": 25, "unit": "mL"}
